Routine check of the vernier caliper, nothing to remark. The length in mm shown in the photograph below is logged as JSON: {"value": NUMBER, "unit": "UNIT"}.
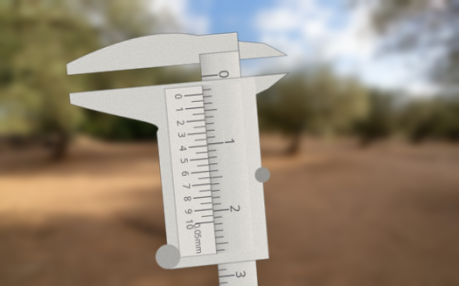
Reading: {"value": 2.6, "unit": "mm"}
